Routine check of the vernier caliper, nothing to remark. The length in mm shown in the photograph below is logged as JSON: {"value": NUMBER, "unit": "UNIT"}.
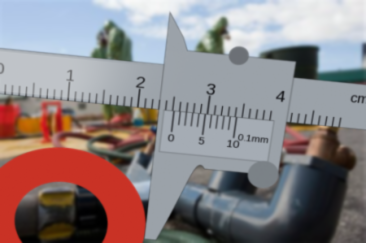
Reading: {"value": 25.2, "unit": "mm"}
